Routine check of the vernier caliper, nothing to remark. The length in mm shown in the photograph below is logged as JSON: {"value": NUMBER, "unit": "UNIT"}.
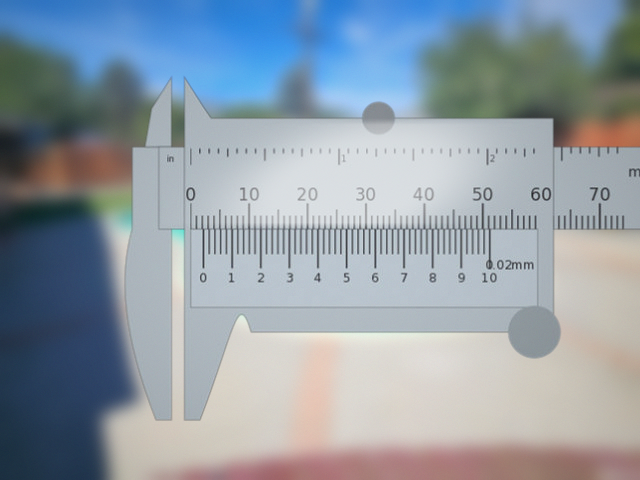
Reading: {"value": 2.2, "unit": "mm"}
